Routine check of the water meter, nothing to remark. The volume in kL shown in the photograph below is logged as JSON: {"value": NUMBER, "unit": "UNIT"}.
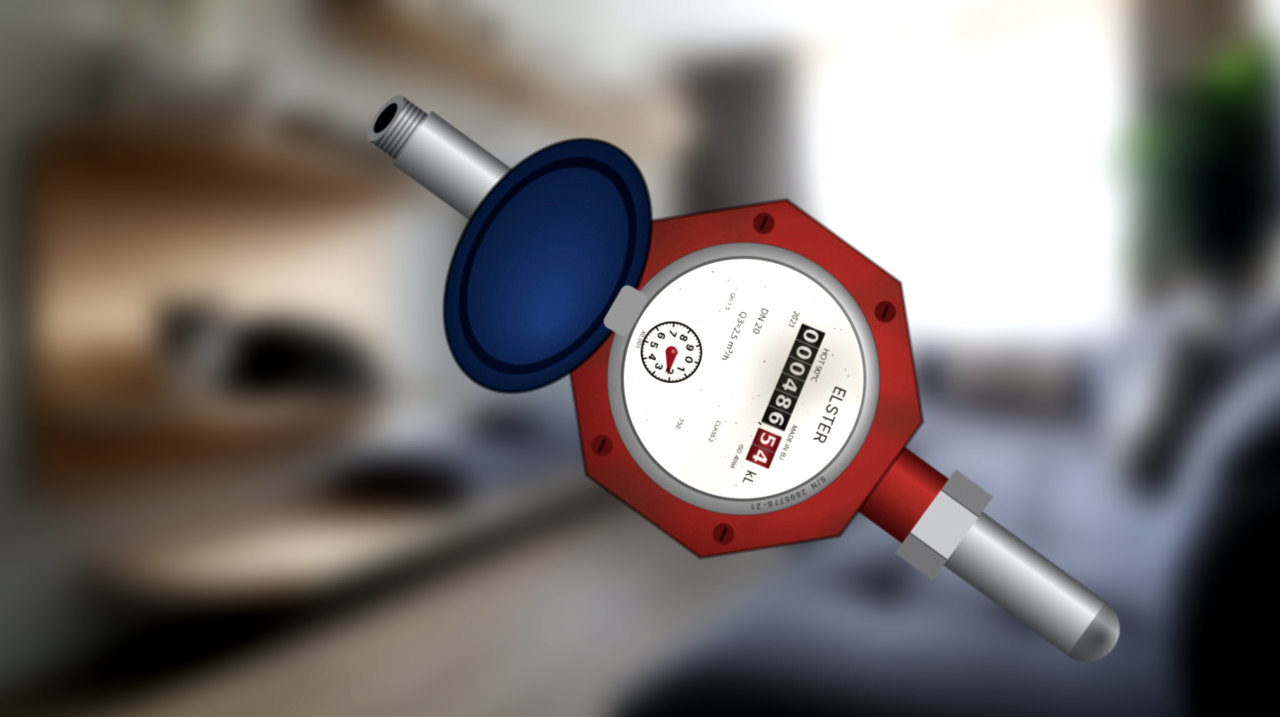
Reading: {"value": 486.542, "unit": "kL"}
